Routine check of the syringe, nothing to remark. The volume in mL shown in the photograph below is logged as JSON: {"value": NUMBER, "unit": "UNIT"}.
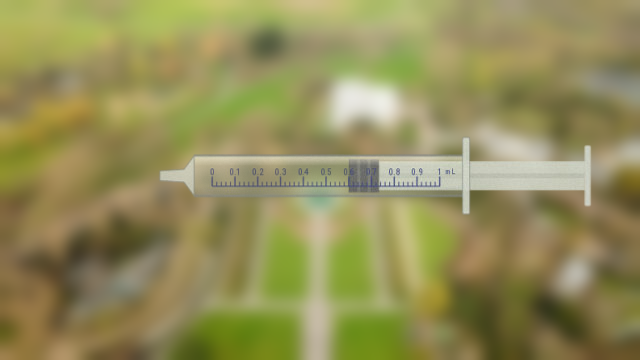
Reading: {"value": 0.6, "unit": "mL"}
